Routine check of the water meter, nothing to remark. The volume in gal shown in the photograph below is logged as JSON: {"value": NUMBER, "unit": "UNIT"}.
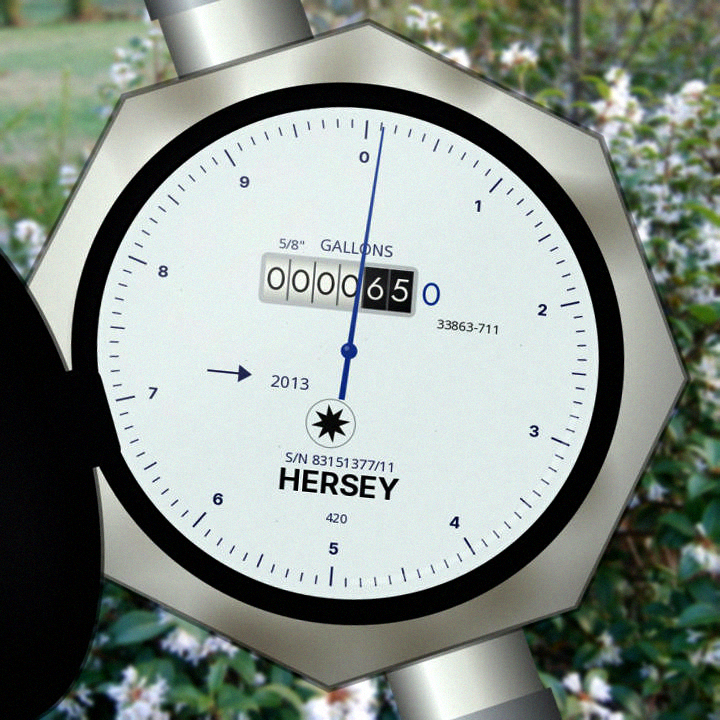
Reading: {"value": 650.1, "unit": "gal"}
